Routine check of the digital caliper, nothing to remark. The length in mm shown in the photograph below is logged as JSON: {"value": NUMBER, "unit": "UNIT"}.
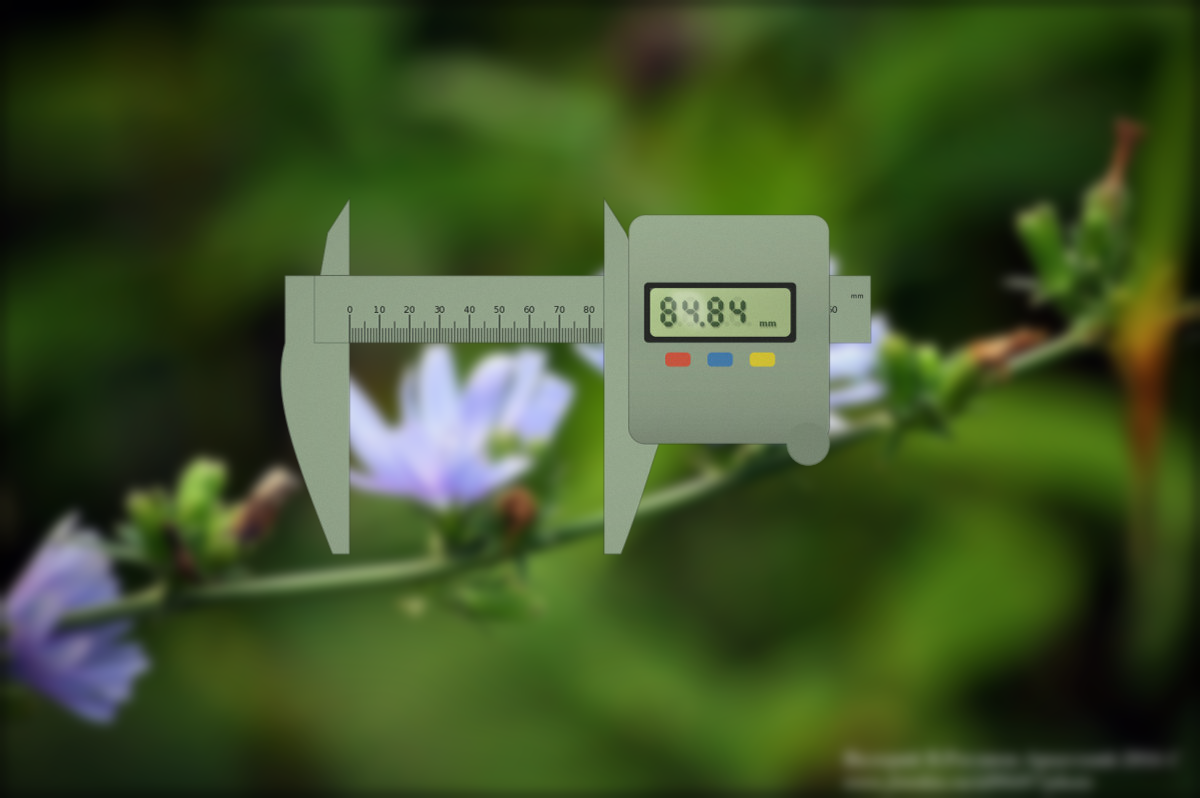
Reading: {"value": 84.84, "unit": "mm"}
